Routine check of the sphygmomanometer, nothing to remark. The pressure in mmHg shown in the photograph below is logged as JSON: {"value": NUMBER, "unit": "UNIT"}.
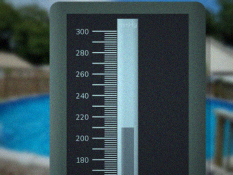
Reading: {"value": 210, "unit": "mmHg"}
